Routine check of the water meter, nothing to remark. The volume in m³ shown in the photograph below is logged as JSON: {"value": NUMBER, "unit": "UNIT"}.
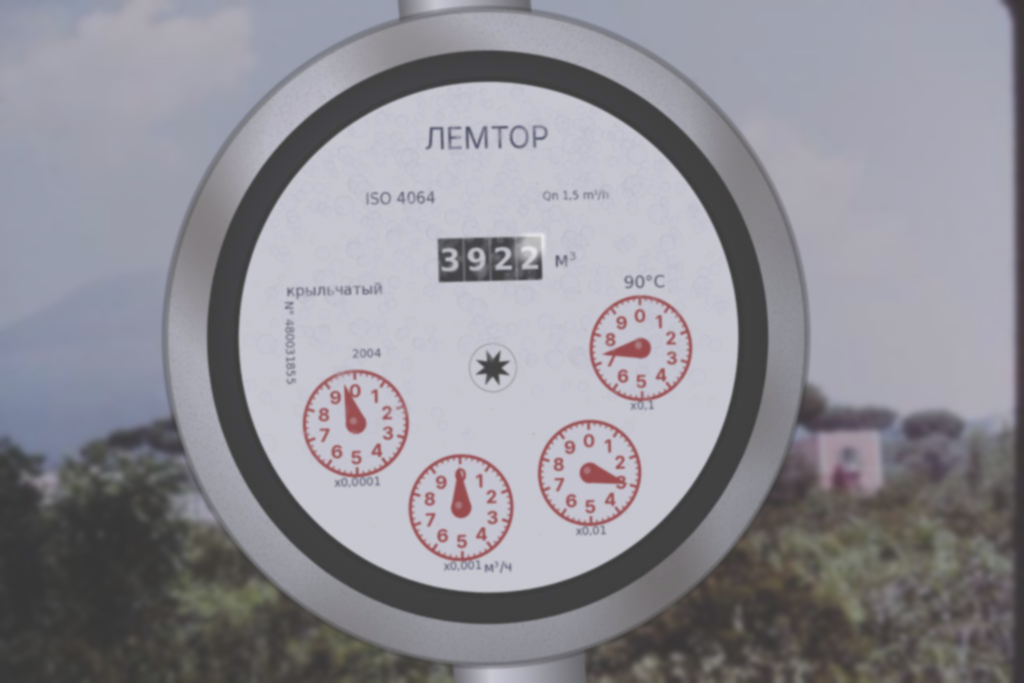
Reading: {"value": 3922.7299, "unit": "m³"}
